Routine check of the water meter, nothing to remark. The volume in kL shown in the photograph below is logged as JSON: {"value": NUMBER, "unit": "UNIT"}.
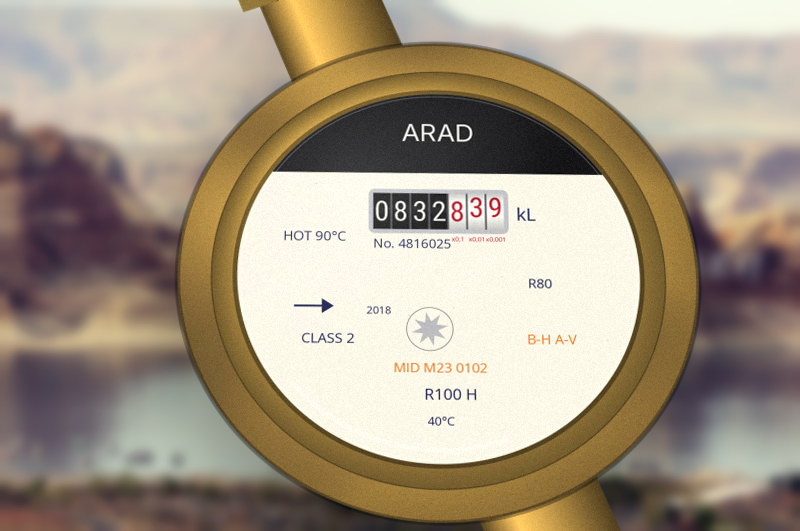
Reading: {"value": 832.839, "unit": "kL"}
